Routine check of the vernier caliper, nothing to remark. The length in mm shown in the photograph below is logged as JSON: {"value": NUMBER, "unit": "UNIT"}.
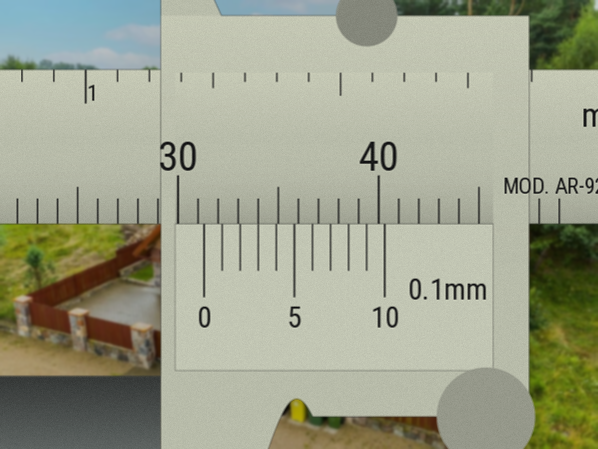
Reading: {"value": 31.3, "unit": "mm"}
